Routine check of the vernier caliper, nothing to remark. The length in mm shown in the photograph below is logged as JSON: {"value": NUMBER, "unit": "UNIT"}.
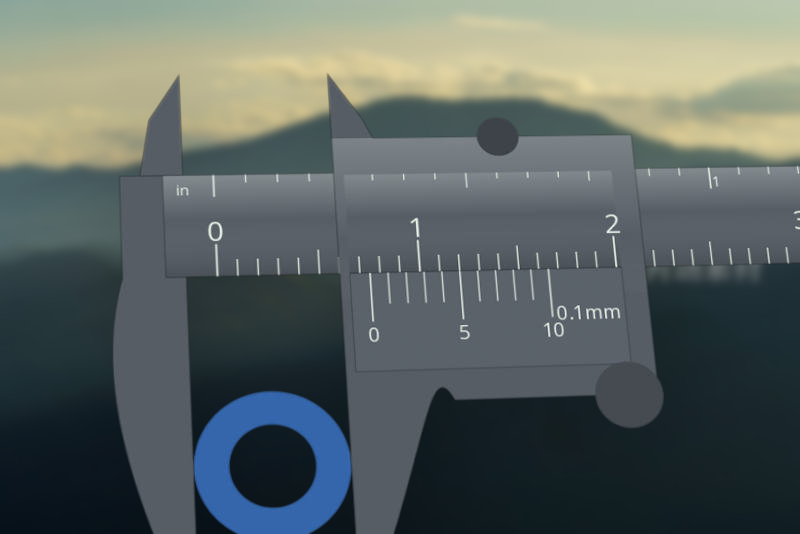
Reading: {"value": 7.5, "unit": "mm"}
